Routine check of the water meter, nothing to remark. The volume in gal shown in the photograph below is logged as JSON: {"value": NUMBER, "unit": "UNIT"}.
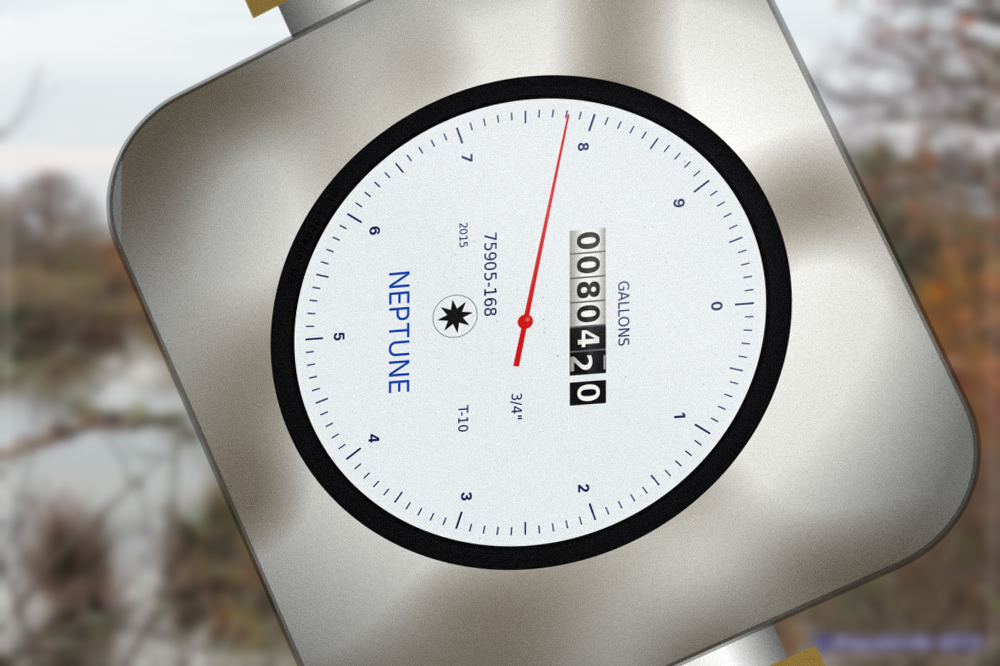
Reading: {"value": 80417.8, "unit": "gal"}
